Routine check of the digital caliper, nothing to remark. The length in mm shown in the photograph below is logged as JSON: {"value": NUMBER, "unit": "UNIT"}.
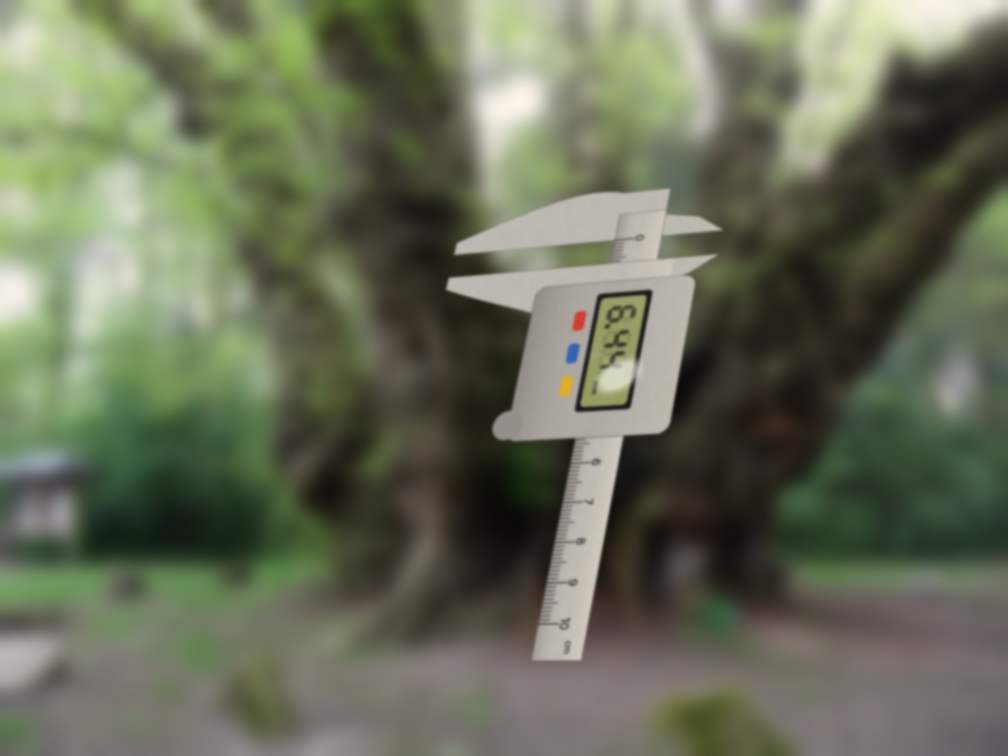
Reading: {"value": 6.44, "unit": "mm"}
